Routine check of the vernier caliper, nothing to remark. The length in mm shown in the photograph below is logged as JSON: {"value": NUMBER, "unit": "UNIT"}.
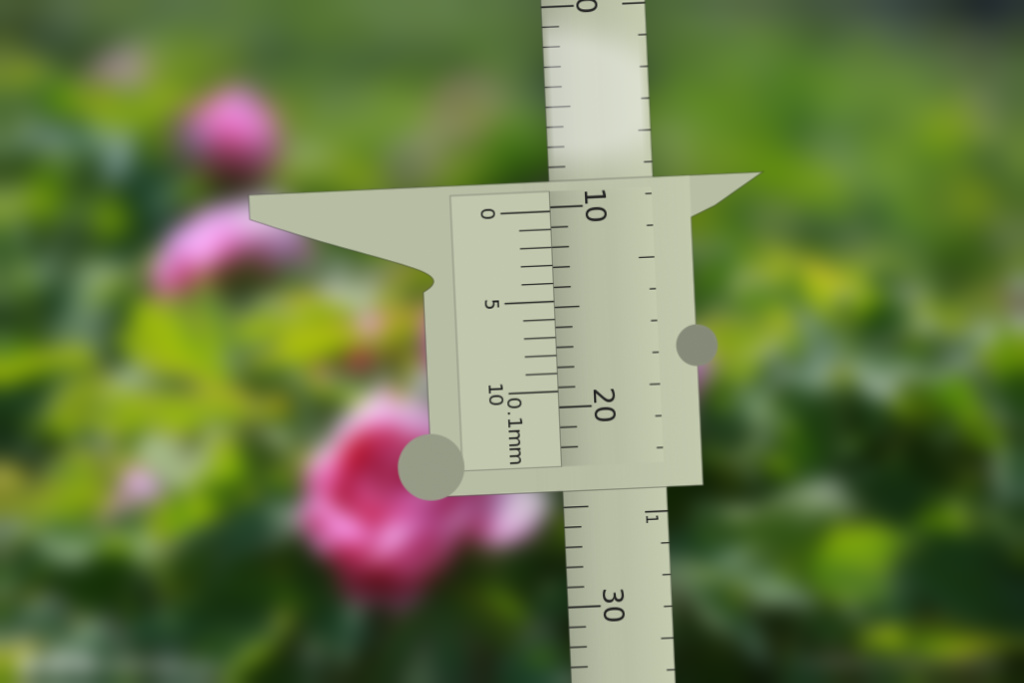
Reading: {"value": 10.2, "unit": "mm"}
